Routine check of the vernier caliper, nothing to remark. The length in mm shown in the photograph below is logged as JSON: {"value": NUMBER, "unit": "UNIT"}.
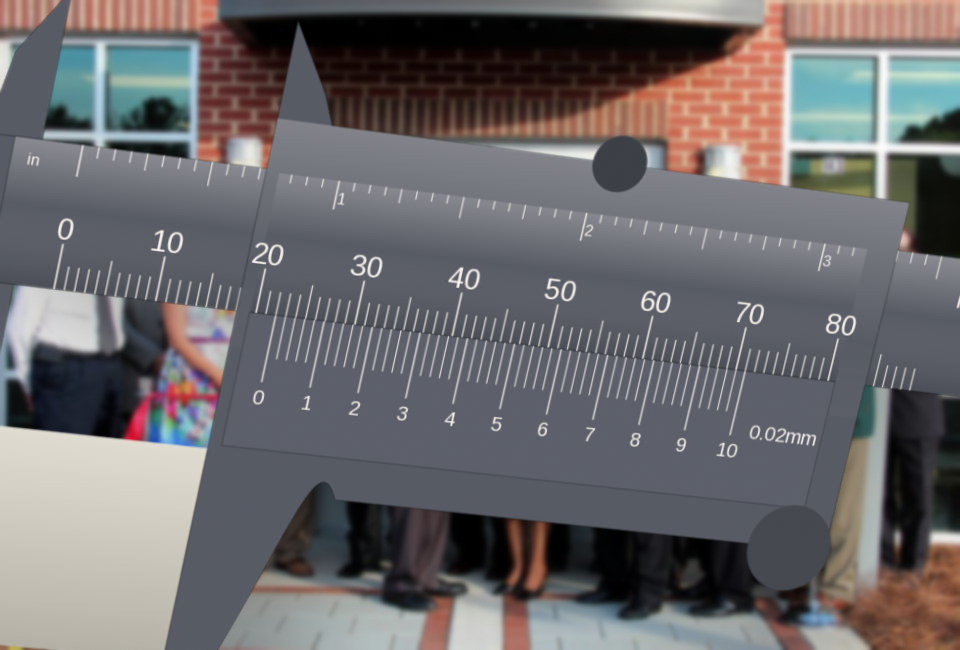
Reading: {"value": 22.0, "unit": "mm"}
